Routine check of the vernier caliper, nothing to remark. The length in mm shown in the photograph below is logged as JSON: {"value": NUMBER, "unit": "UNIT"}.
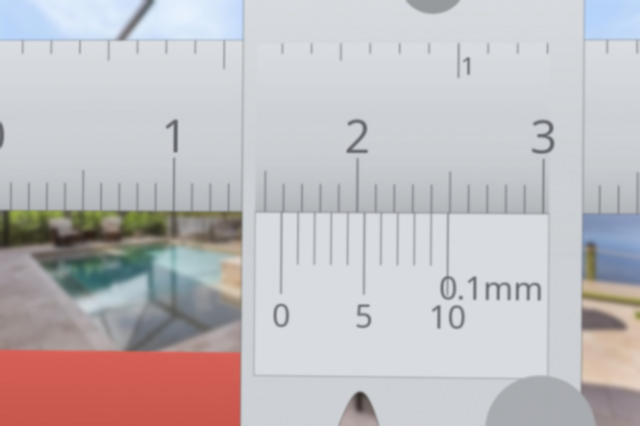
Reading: {"value": 15.9, "unit": "mm"}
